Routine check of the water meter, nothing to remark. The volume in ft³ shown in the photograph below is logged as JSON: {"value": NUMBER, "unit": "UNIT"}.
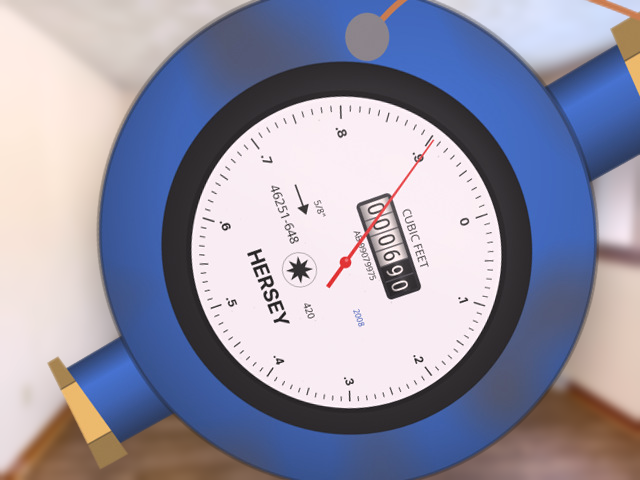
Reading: {"value": 689.90, "unit": "ft³"}
